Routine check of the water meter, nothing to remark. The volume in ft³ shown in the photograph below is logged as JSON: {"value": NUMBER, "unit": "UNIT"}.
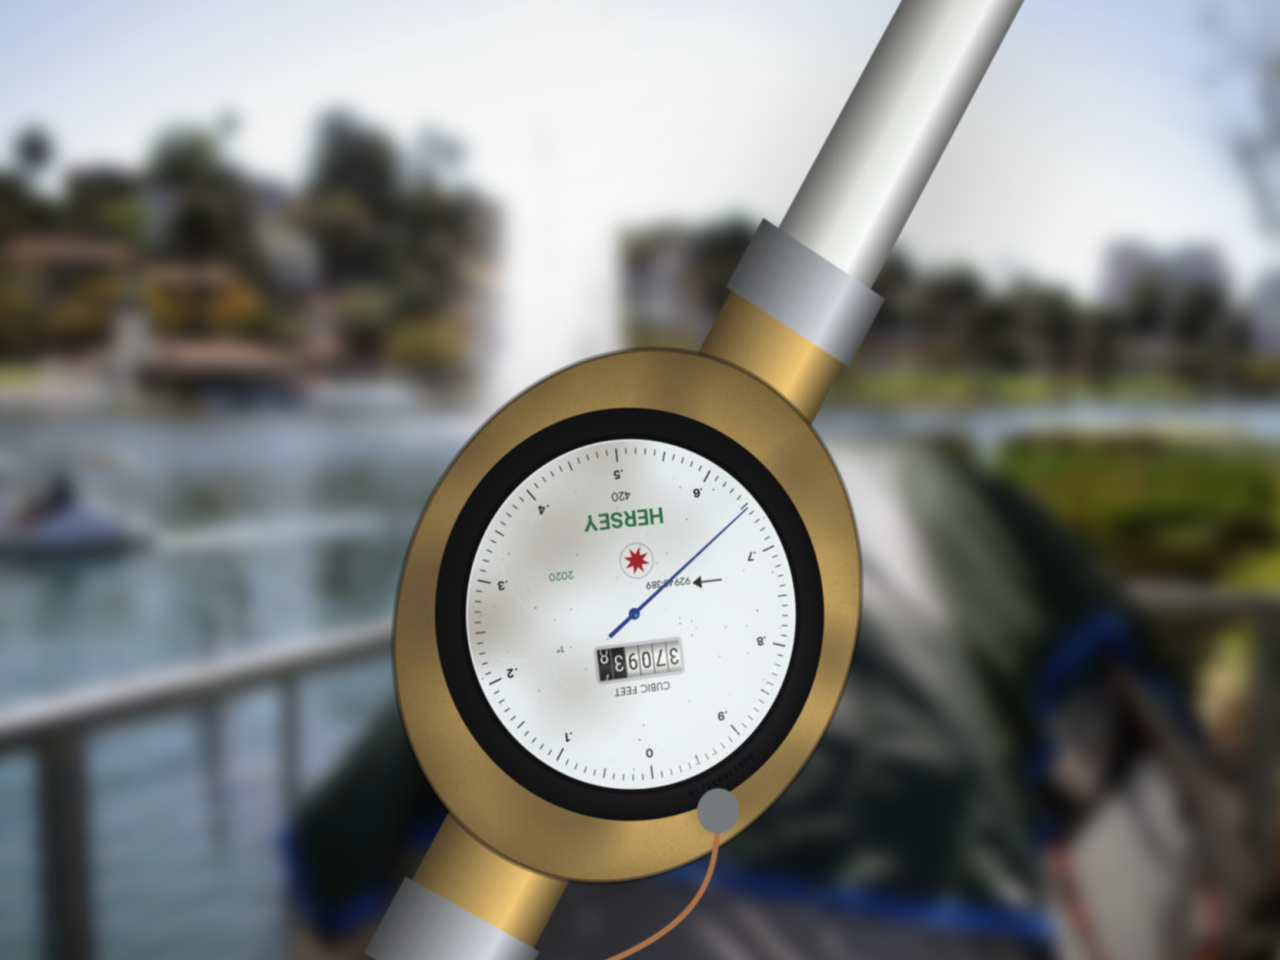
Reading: {"value": 370937.65, "unit": "ft³"}
